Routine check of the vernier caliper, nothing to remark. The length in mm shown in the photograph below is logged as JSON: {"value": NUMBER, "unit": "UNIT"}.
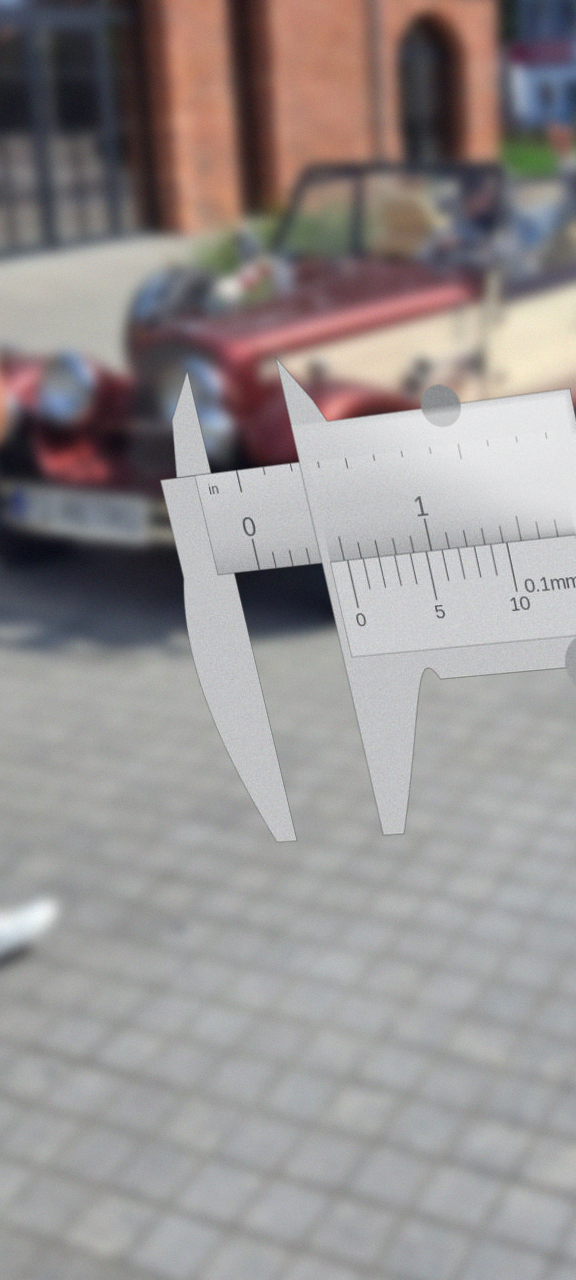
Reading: {"value": 5.2, "unit": "mm"}
